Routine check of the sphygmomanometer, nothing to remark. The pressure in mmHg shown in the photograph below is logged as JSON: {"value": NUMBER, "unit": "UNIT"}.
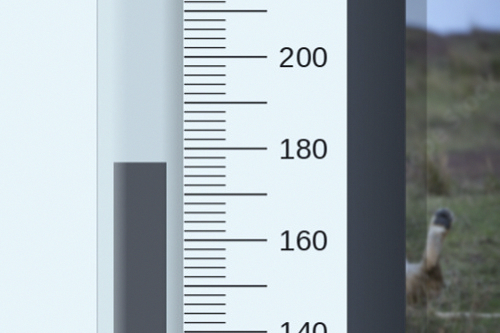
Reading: {"value": 177, "unit": "mmHg"}
